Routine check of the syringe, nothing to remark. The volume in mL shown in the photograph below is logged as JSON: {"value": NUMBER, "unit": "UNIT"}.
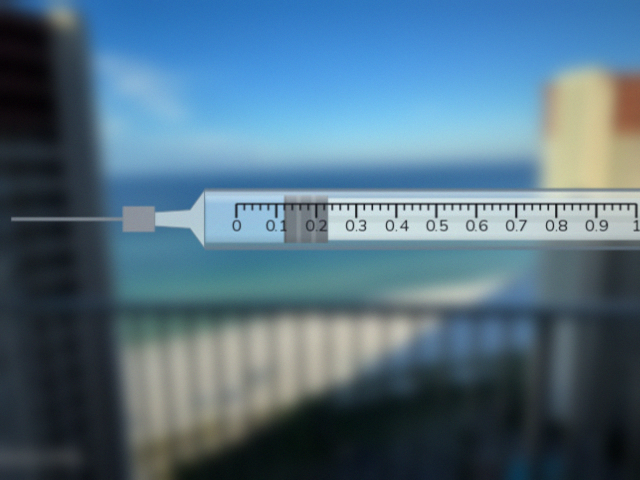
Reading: {"value": 0.12, "unit": "mL"}
